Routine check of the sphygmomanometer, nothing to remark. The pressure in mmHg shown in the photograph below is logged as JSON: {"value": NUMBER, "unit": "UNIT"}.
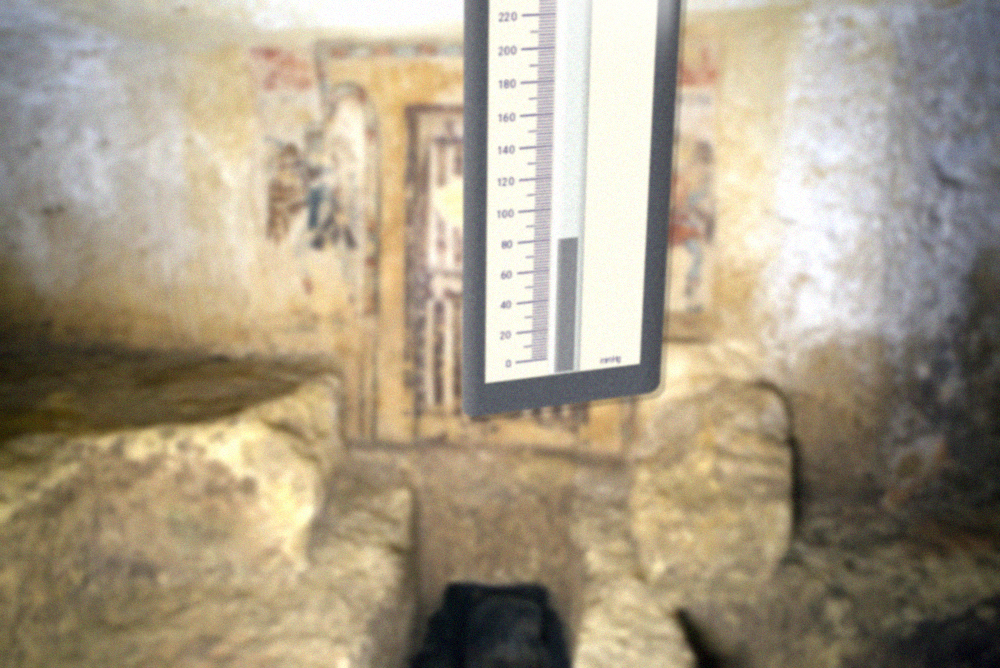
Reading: {"value": 80, "unit": "mmHg"}
